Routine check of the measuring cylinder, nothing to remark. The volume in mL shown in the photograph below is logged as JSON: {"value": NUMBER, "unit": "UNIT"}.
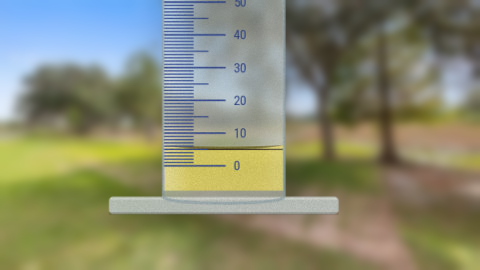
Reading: {"value": 5, "unit": "mL"}
